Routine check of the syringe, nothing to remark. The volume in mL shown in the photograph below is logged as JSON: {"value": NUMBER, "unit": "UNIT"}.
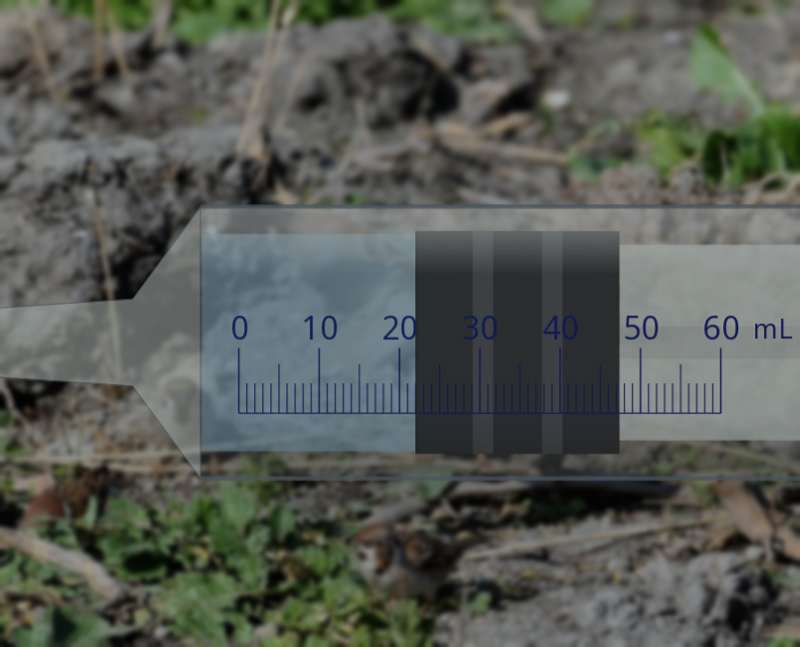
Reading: {"value": 22, "unit": "mL"}
